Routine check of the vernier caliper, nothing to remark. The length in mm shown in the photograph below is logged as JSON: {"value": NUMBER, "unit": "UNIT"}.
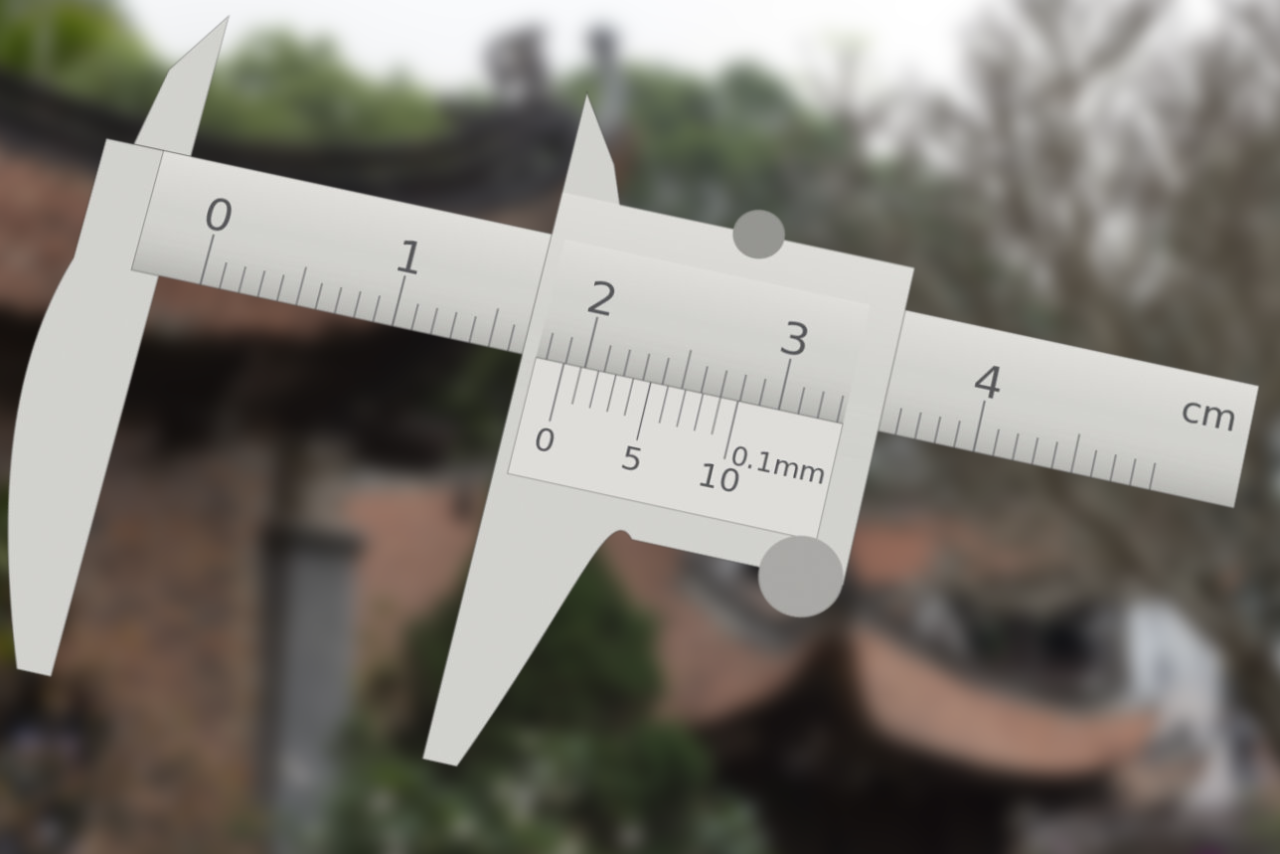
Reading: {"value": 18.9, "unit": "mm"}
